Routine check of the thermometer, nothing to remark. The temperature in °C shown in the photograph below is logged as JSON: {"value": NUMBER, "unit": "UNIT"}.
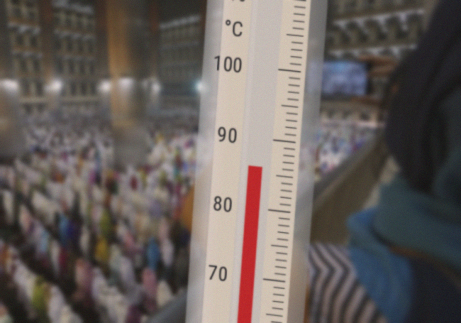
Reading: {"value": 86, "unit": "°C"}
